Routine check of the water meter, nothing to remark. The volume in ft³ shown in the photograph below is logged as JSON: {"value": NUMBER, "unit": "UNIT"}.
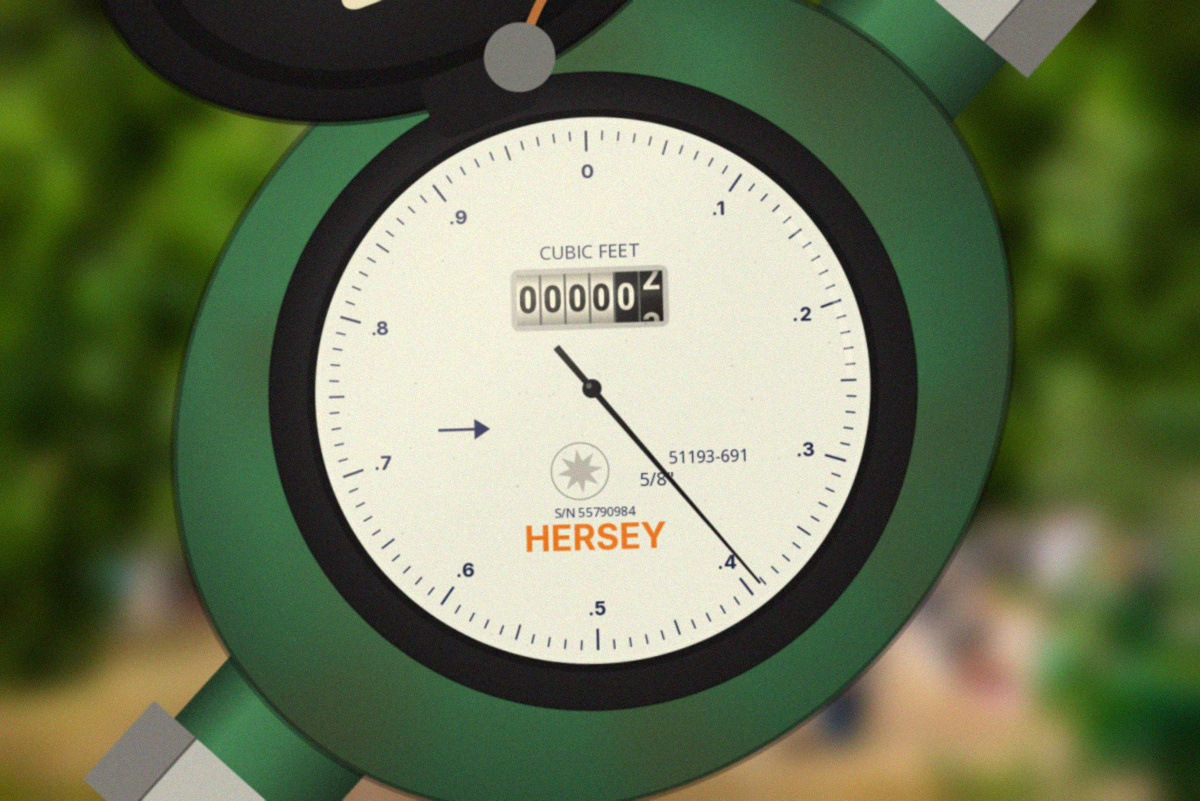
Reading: {"value": 2.39, "unit": "ft³"}
